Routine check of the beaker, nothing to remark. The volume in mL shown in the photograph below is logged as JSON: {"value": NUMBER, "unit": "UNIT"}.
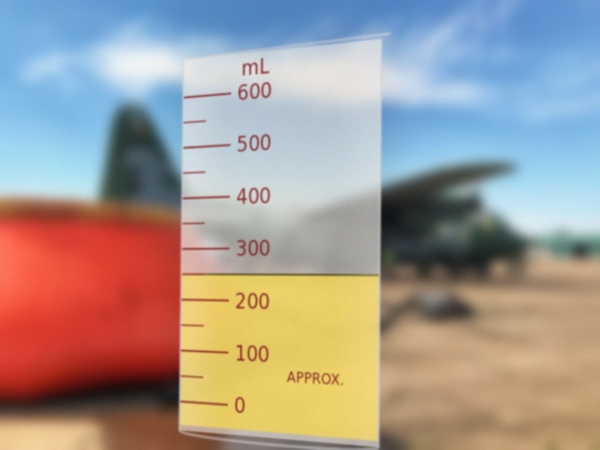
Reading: {"value": 250, "unit": "mL"}
